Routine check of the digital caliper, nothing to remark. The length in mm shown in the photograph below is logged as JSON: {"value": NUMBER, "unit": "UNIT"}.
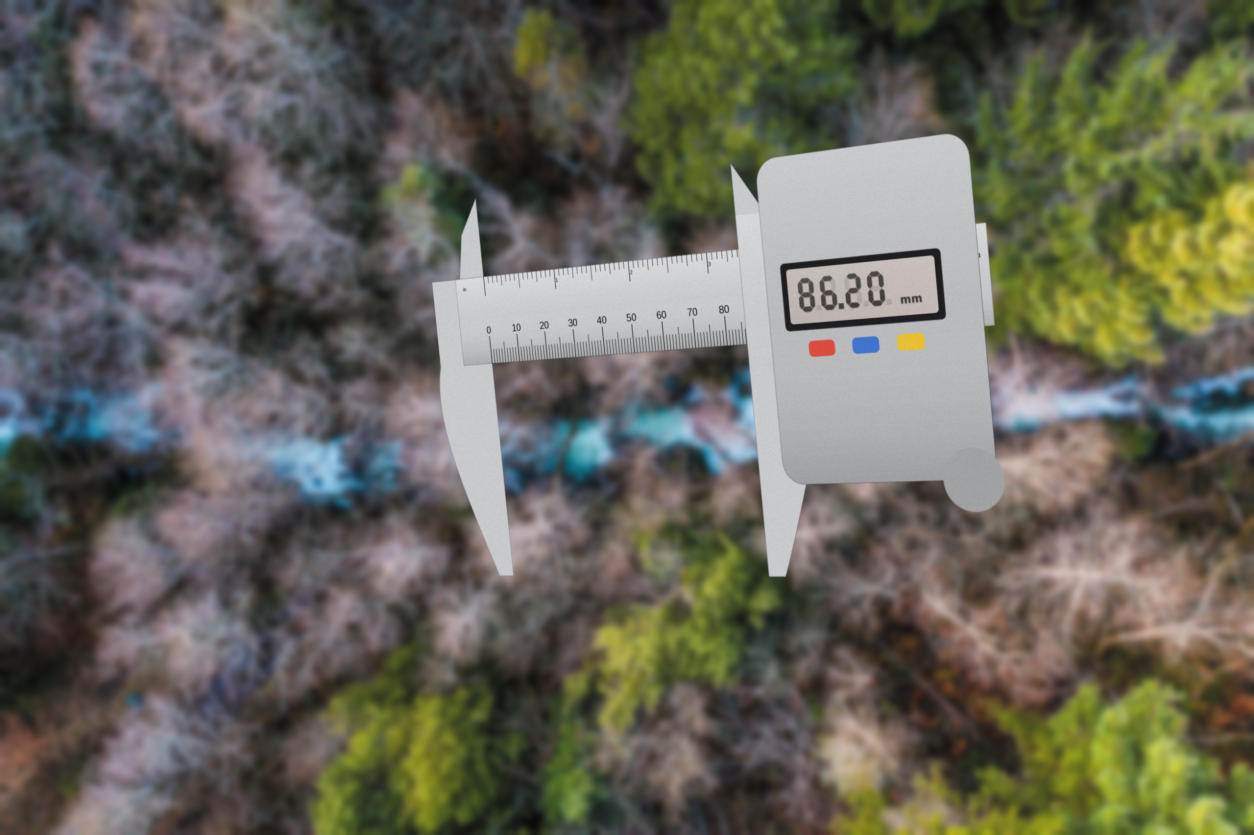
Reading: {"value": 86.20, "unit": "mm"}
